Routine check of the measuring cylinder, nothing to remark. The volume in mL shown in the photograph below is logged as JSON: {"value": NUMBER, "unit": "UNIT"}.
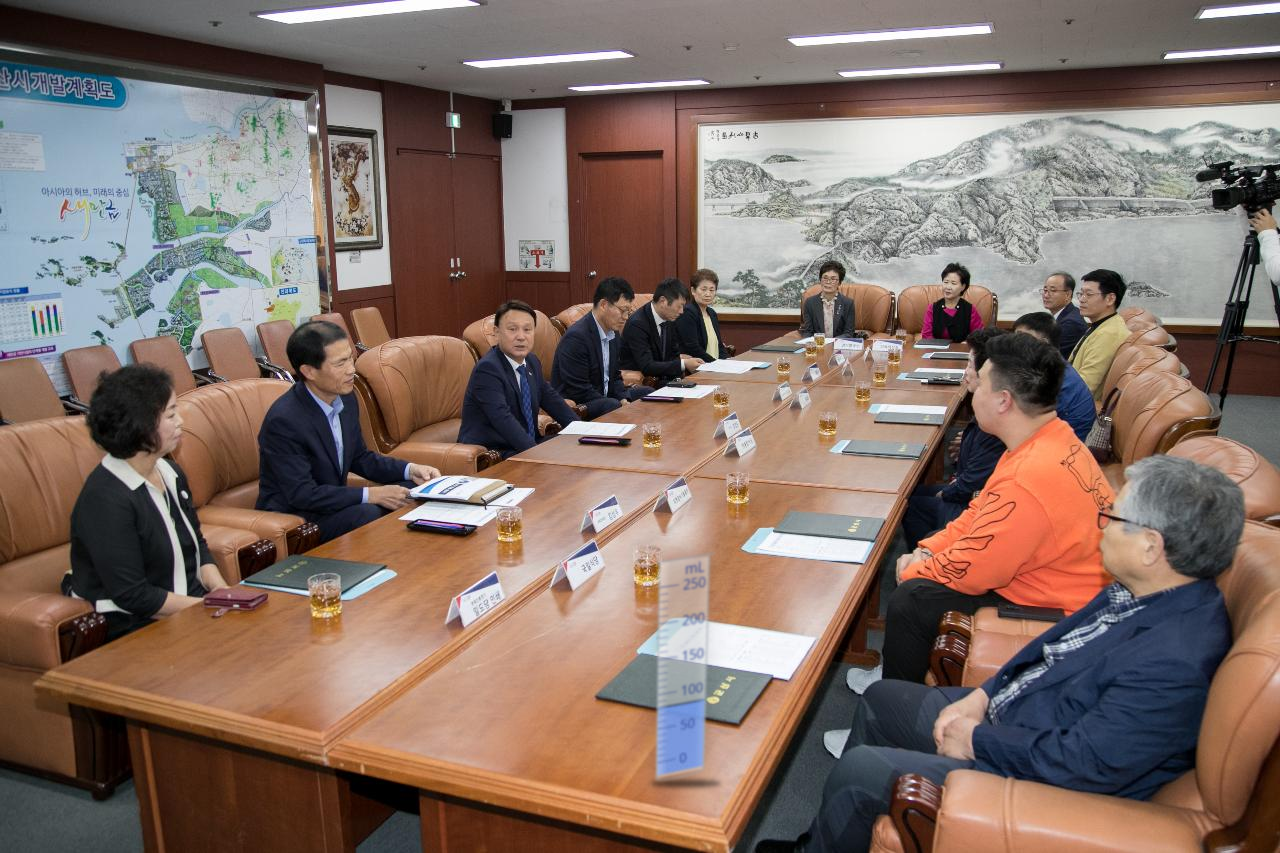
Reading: {"value": 80, "unit": "mL"}
